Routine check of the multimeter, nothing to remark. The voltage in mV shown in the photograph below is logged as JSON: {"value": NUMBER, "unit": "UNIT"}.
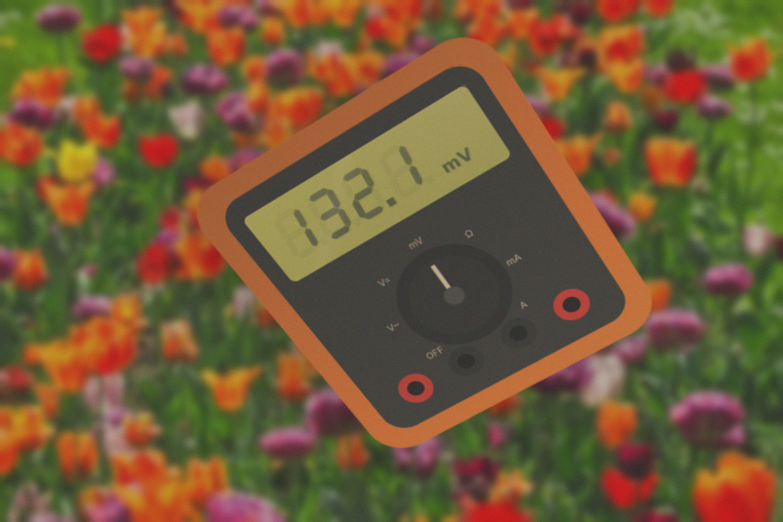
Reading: {"value": 132.1, "unit": "mV"}
